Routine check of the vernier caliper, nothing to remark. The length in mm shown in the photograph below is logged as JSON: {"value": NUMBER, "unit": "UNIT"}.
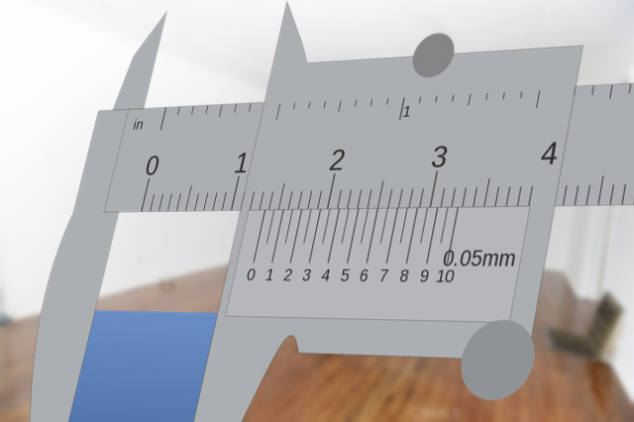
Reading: {"value": 13.6, "unit": "mm"}
